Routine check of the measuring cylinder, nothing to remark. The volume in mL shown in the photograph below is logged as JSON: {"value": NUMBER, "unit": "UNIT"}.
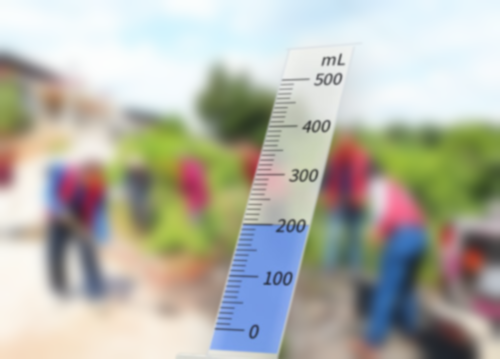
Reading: {"value": 200, "unit": "mL"}
